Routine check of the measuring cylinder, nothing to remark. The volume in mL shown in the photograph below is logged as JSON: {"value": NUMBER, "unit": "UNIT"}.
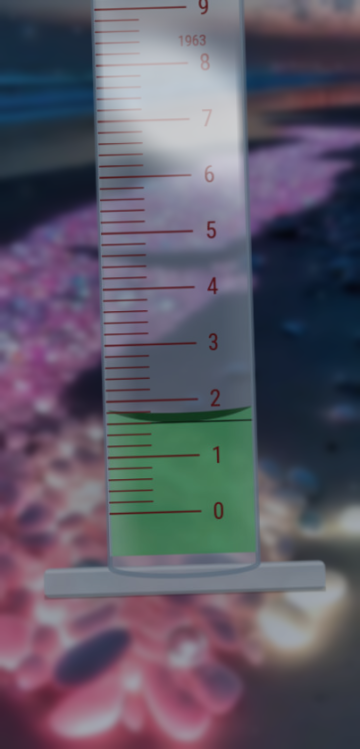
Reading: {"value": 1.6, "unit": "mL"}
